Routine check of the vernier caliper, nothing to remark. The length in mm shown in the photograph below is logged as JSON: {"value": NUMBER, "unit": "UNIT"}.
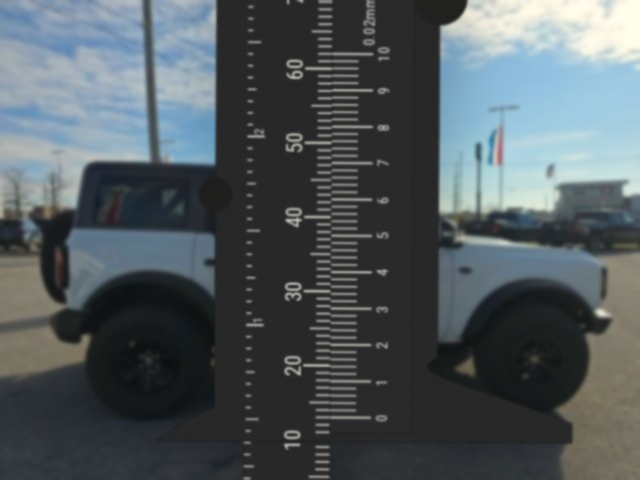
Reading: {"value": 13.0, "unit": "mm"}
